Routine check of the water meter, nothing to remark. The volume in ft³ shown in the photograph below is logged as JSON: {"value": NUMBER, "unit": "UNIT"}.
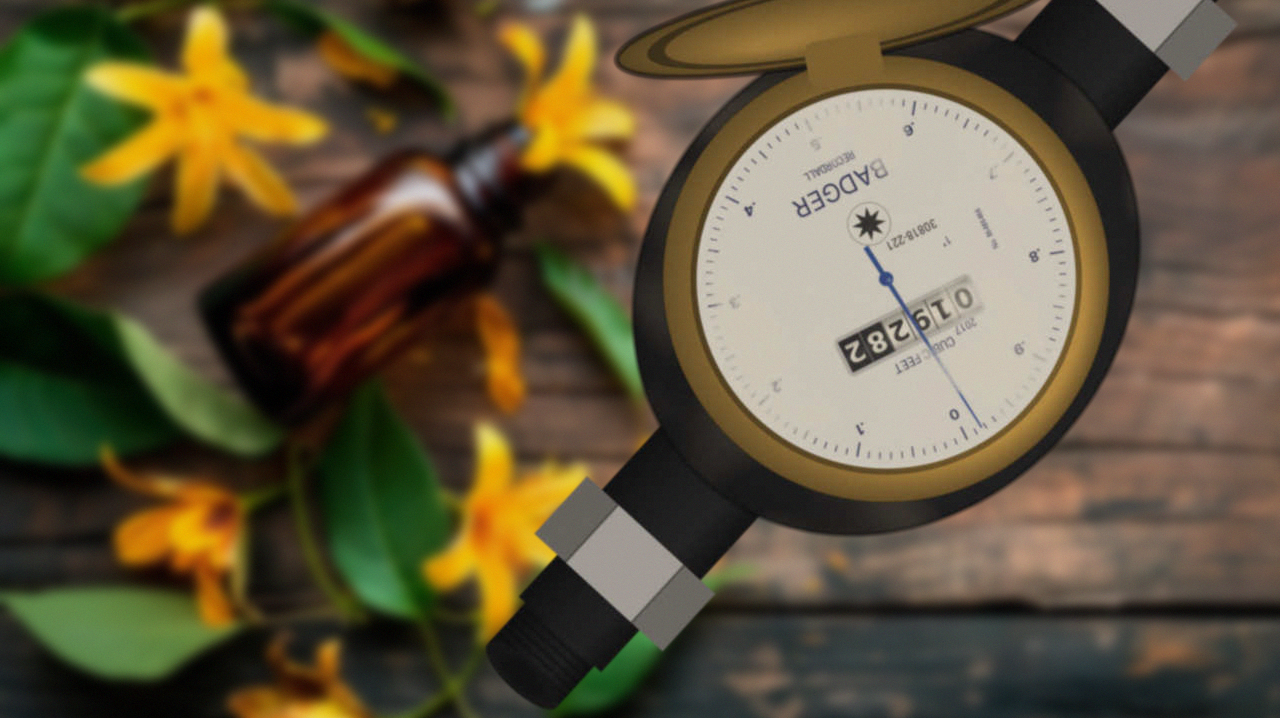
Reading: {"value": 19281.98, "unit": "ft³"}
